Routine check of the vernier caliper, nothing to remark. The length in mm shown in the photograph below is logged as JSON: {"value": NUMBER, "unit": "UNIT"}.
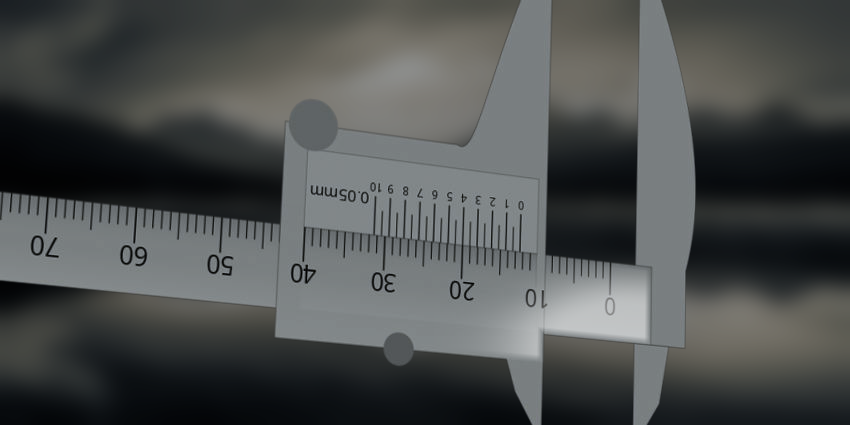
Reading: {"value": 12.4, "unit": "mm"}
